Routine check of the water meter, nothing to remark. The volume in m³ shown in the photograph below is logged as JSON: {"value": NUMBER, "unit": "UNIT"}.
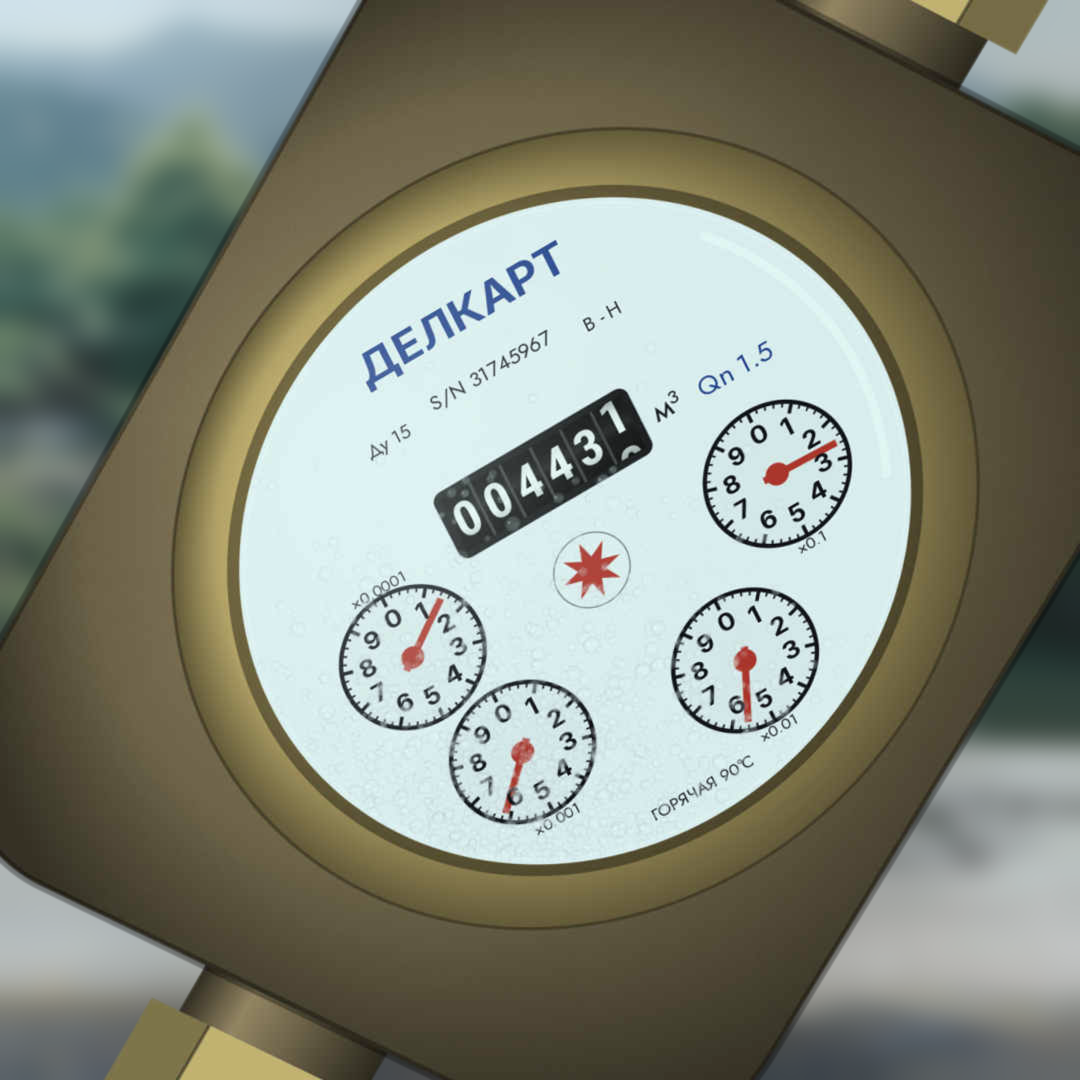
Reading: {"value": 4431.2561, "unit": "m³"}
